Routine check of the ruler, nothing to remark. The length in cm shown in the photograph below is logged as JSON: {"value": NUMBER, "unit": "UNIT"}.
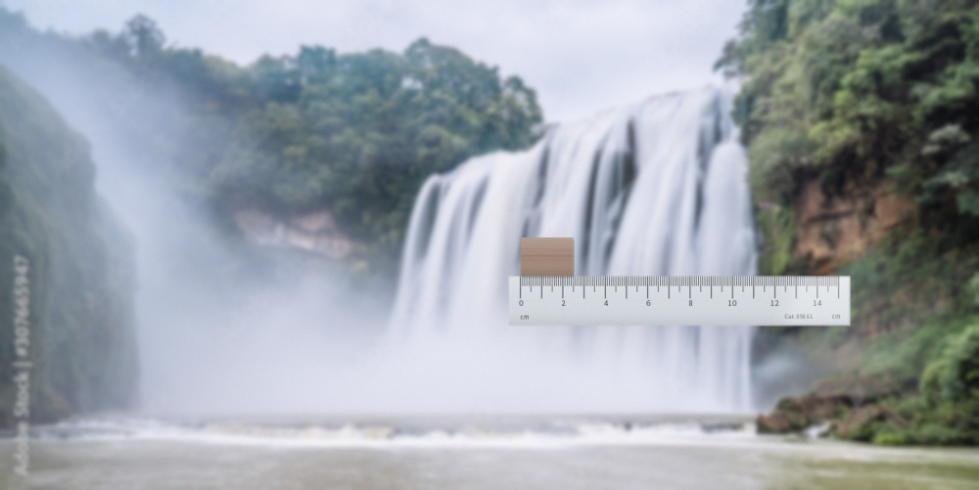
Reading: {"value": 2.5, "unit": "cm"}
